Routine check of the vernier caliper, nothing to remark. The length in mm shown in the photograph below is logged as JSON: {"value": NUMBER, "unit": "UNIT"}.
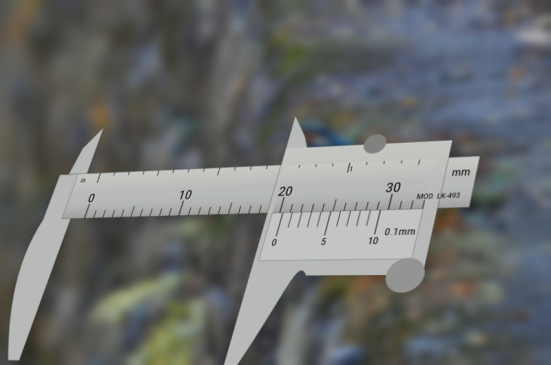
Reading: {"value": 20.3, "unit": "mm"}
